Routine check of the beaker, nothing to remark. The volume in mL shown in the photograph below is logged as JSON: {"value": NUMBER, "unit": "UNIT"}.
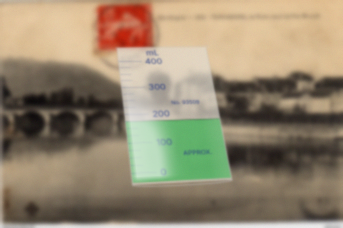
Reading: {"value": 175, "unit": "mL"}
